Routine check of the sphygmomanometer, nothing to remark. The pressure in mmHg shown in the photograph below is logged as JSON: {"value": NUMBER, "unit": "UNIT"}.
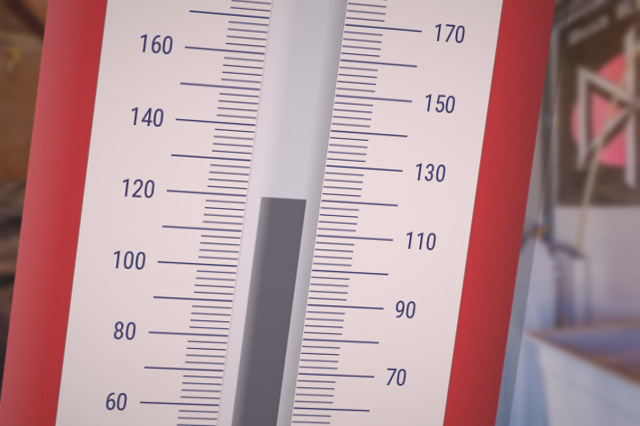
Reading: {"value": 120, "unit": "mmHg"}
